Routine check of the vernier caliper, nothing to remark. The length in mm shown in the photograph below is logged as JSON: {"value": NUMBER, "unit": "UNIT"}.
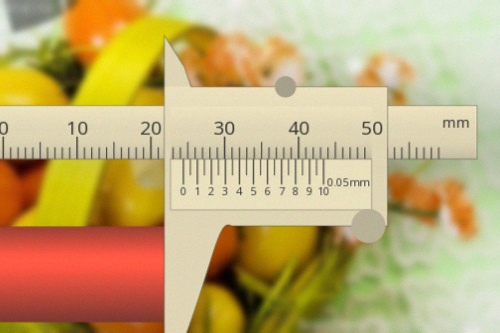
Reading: {"value": 24.4, "unit": "mm"}
